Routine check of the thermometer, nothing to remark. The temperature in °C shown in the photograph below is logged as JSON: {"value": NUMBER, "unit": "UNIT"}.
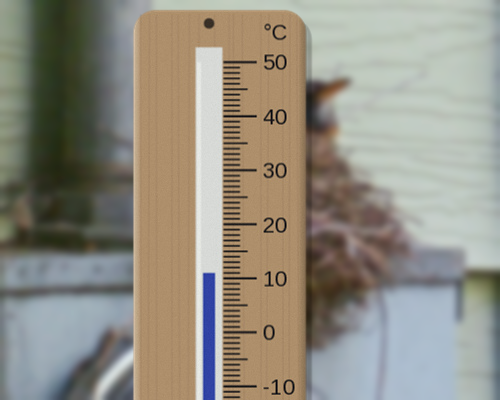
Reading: {"value": 11, "unit": "°C"}
